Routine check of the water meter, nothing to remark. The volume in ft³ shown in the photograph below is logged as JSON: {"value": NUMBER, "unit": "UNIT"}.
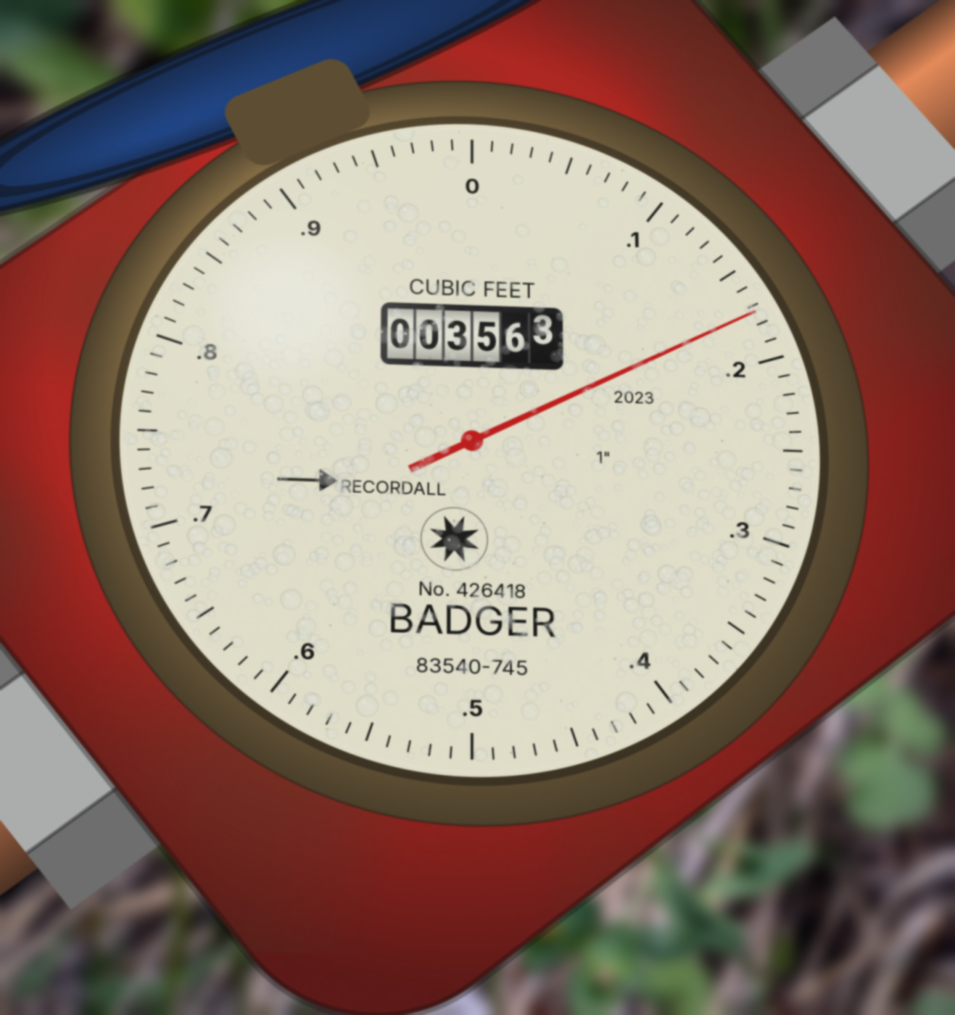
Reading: {"value": 3563.17, "unit": "ft³"}
